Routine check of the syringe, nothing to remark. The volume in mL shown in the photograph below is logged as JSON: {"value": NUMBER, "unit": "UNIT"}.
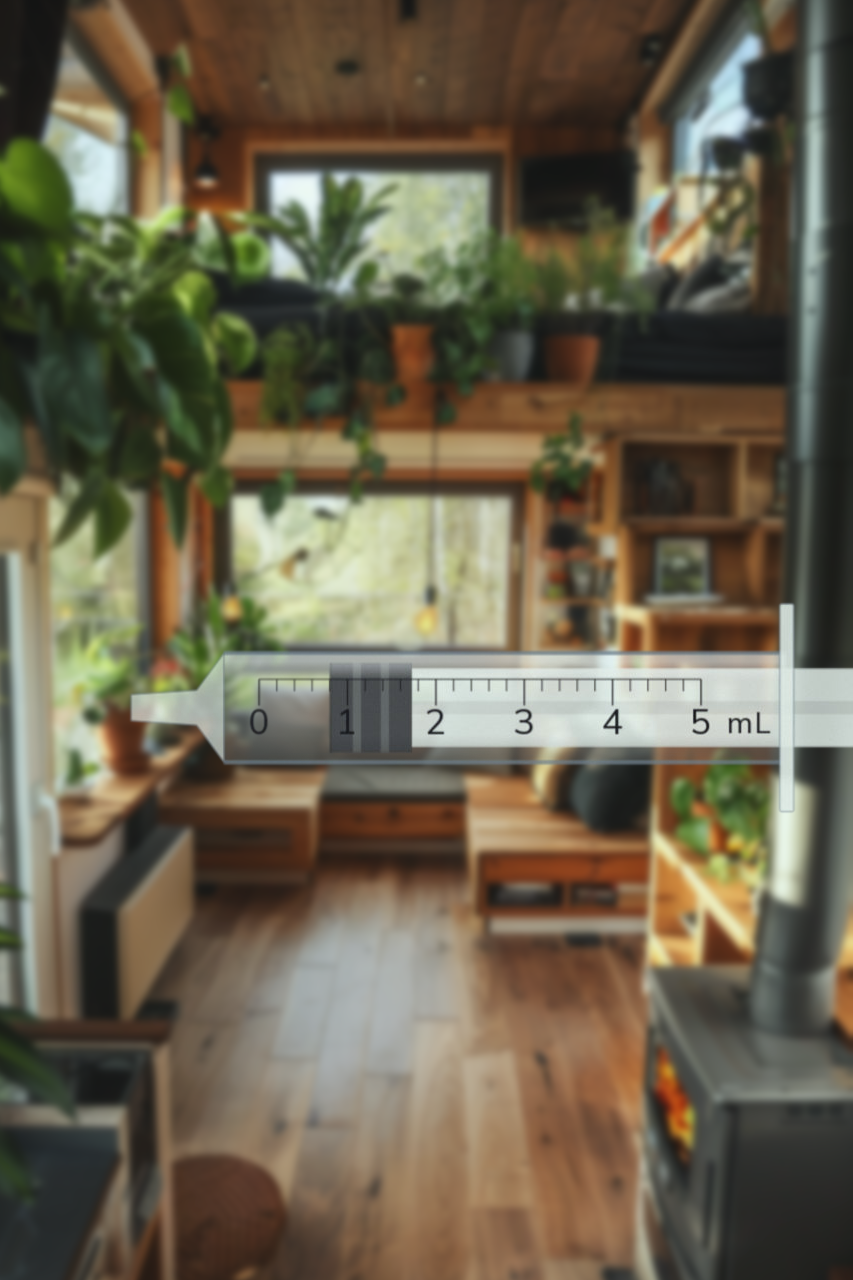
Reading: {"value": 0.8, "unit": "mL"}
